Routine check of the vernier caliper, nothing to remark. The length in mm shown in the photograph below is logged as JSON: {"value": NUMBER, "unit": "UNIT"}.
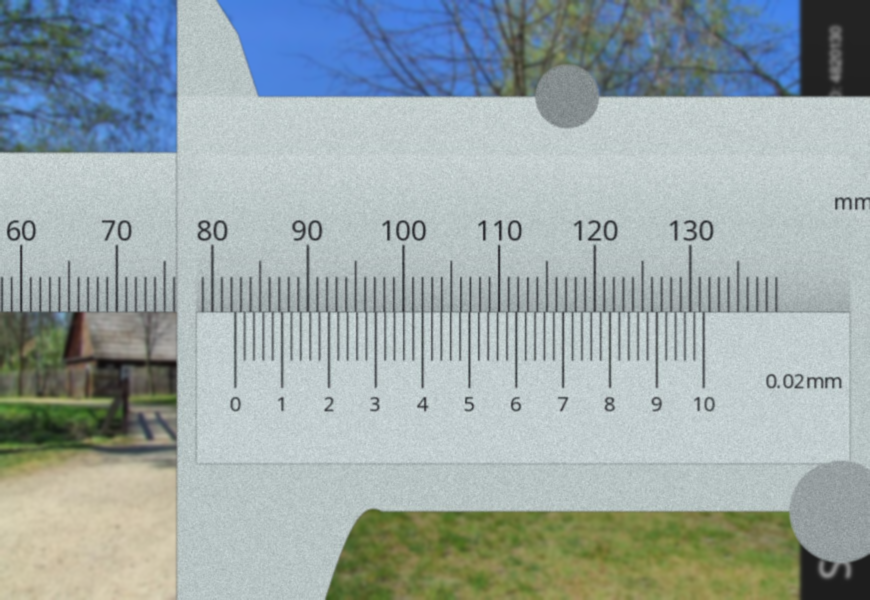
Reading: {"value": 82.4, "unit": "mm"}
